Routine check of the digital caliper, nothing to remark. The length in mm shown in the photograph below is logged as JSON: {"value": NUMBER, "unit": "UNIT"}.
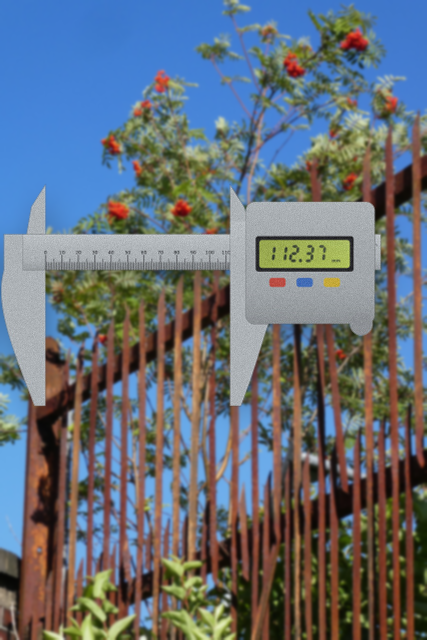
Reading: {"value": 112.37, "unit": "mm"}
